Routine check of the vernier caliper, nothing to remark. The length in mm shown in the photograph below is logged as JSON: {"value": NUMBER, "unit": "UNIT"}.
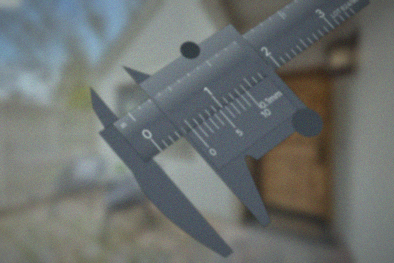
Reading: {"value": 5.0, "unit": "mm"}
